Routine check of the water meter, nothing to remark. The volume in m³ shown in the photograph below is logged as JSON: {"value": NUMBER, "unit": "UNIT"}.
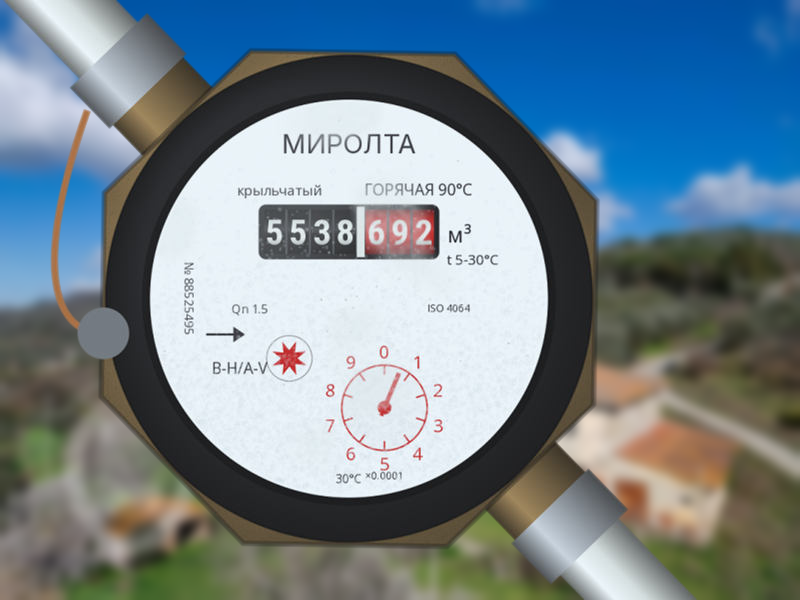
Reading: {"value": 5538.6920, "unit": "m³"}
